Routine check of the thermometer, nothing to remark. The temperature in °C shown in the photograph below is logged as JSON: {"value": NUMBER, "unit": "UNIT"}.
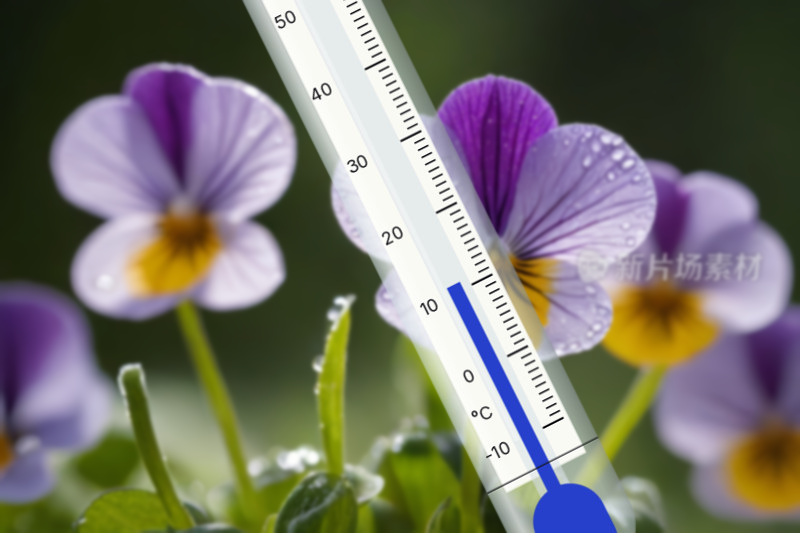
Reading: {"value": 11, "unit": "°C"}
